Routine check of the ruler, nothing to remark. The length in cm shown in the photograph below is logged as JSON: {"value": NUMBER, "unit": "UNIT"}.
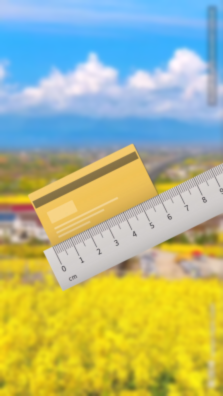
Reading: {"value": 6, "unit": "cm"}
